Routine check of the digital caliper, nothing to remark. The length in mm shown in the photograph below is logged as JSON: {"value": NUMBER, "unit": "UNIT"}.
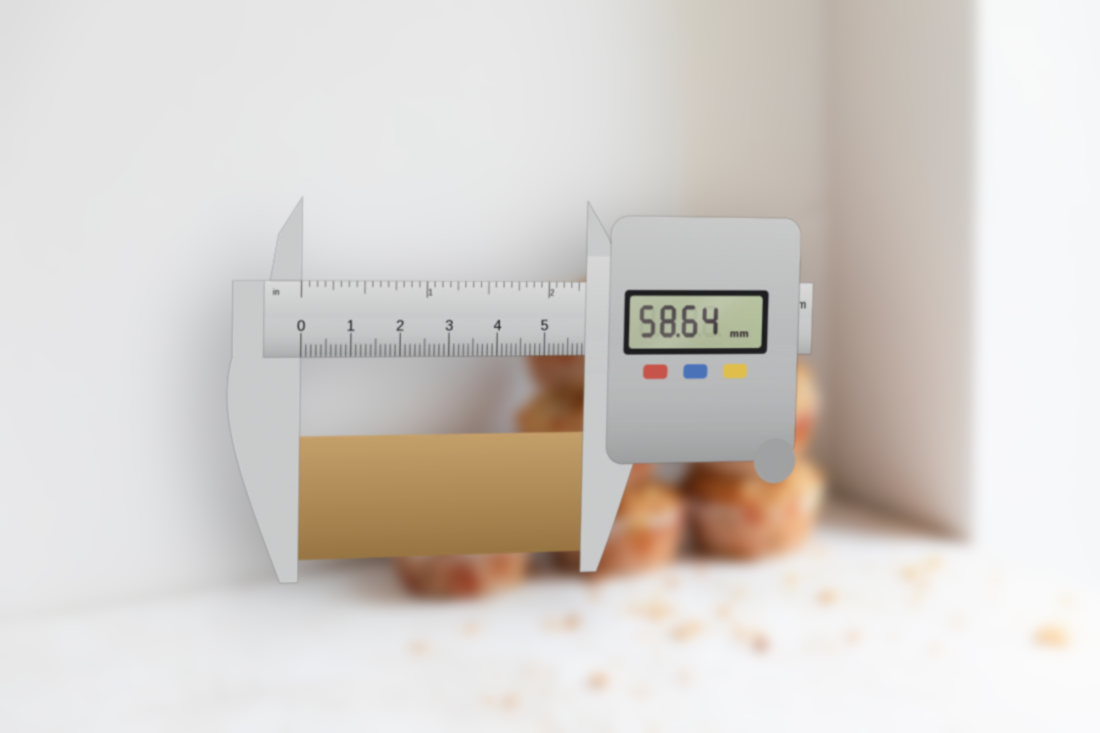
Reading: {"value": 58.64, "unit": "mm"}
